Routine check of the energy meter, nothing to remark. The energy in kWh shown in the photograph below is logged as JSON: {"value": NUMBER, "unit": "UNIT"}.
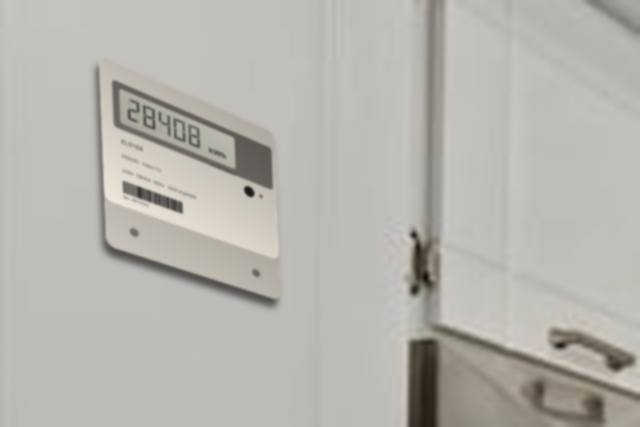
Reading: {"value": 28408, "unit": "kWh"}
